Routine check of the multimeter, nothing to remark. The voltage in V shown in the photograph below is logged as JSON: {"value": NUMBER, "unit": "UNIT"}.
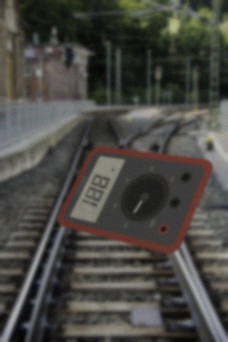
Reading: {"value": 188, "unit": "V"}
